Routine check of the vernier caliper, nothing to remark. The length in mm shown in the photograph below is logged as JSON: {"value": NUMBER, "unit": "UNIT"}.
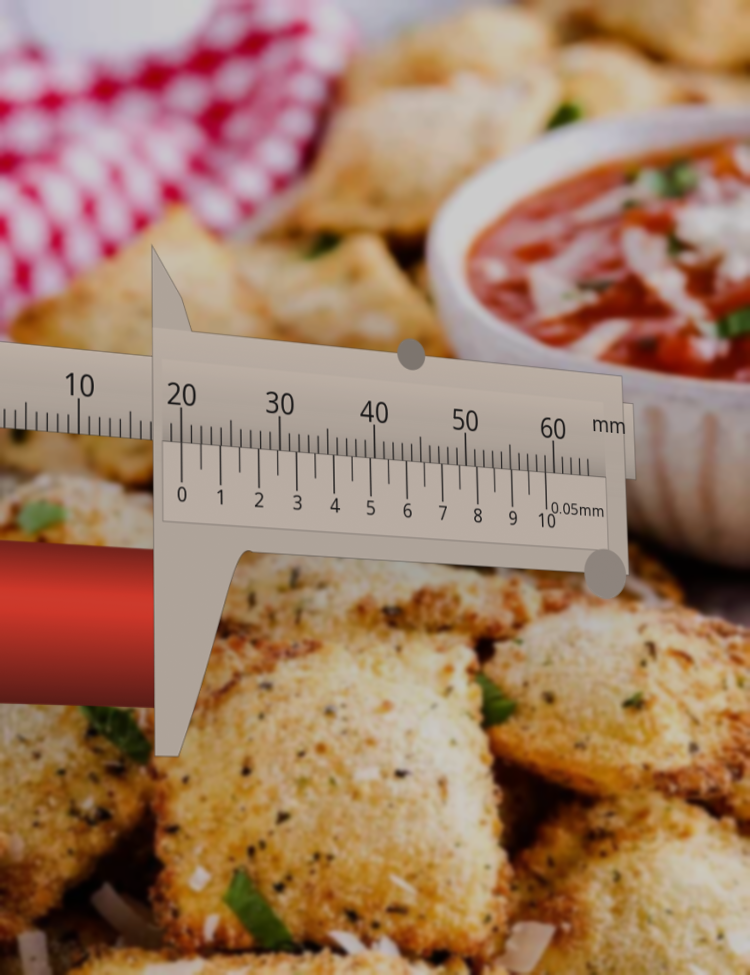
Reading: {"value": 20.0, "unit": "mm"}
